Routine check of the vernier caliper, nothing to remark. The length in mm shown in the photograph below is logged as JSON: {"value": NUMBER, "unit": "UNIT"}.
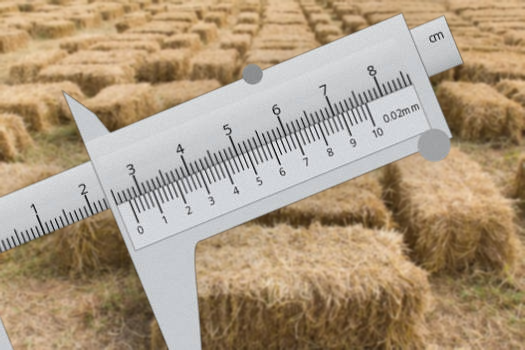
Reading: {"value": 27.5, "unit": "mm"}
